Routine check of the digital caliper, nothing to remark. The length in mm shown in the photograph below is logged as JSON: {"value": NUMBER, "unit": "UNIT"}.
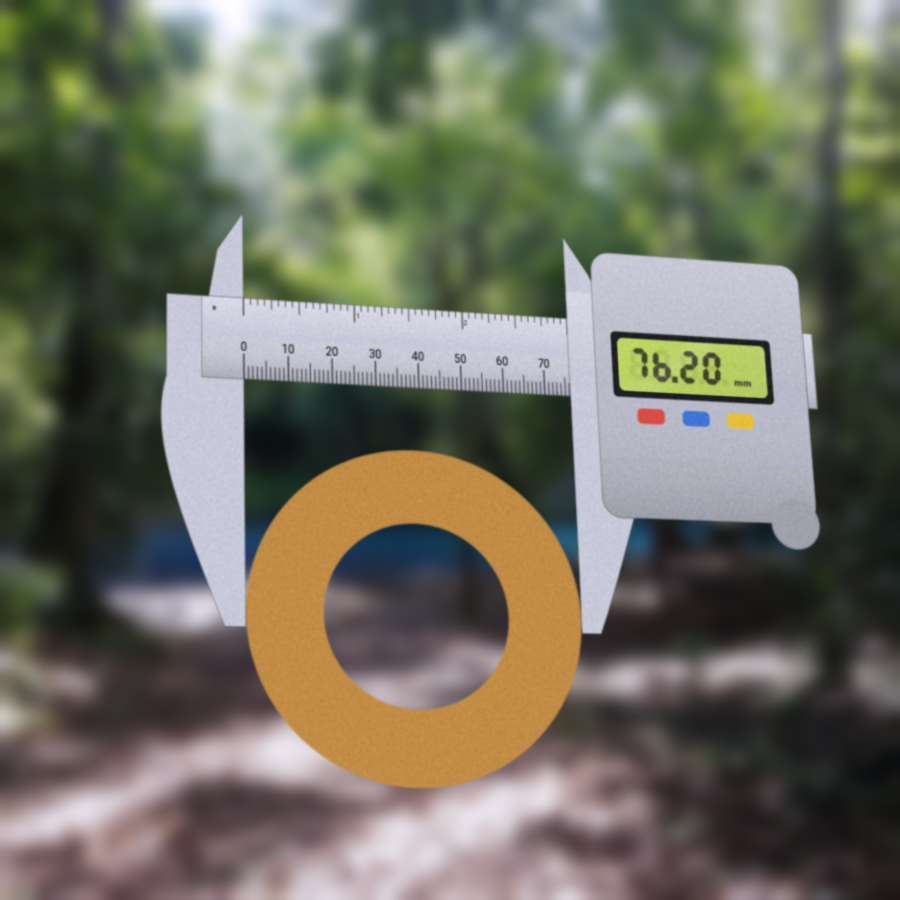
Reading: {"value": 76.20, "unit": "mm"}
